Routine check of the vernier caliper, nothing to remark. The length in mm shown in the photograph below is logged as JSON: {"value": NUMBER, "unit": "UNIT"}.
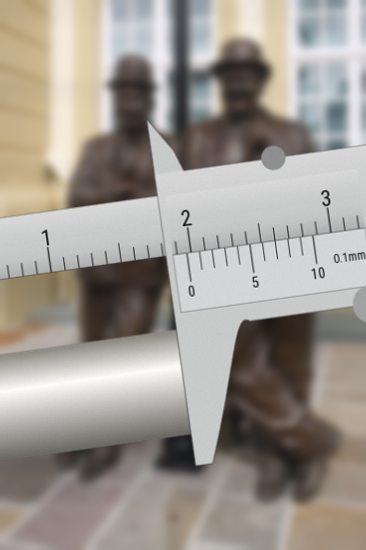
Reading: {"value": 19.7, "unit": "mm"}
